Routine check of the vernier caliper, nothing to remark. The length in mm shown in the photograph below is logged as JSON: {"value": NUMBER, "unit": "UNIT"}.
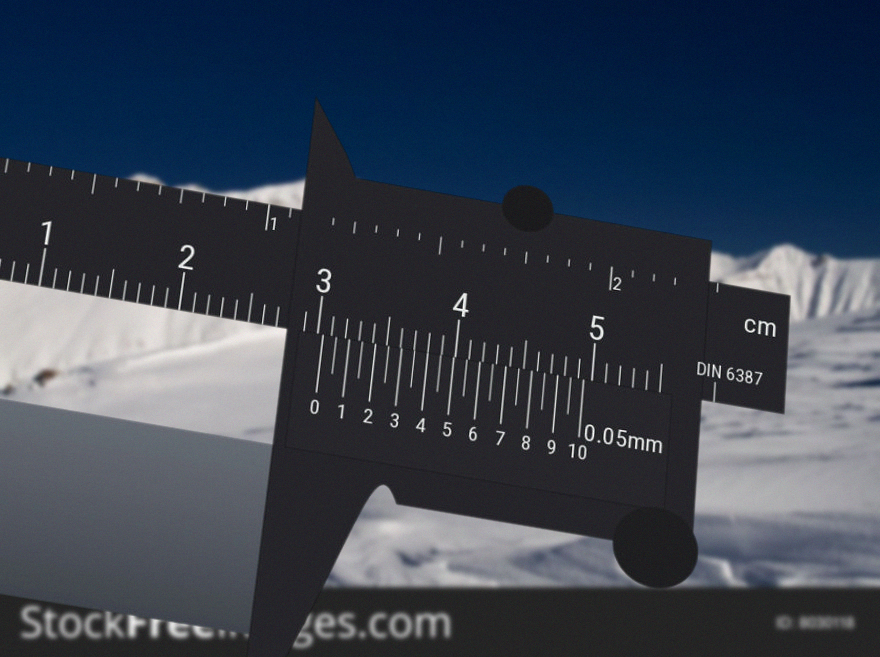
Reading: {"value": 30.4, "unit": "mm"}
